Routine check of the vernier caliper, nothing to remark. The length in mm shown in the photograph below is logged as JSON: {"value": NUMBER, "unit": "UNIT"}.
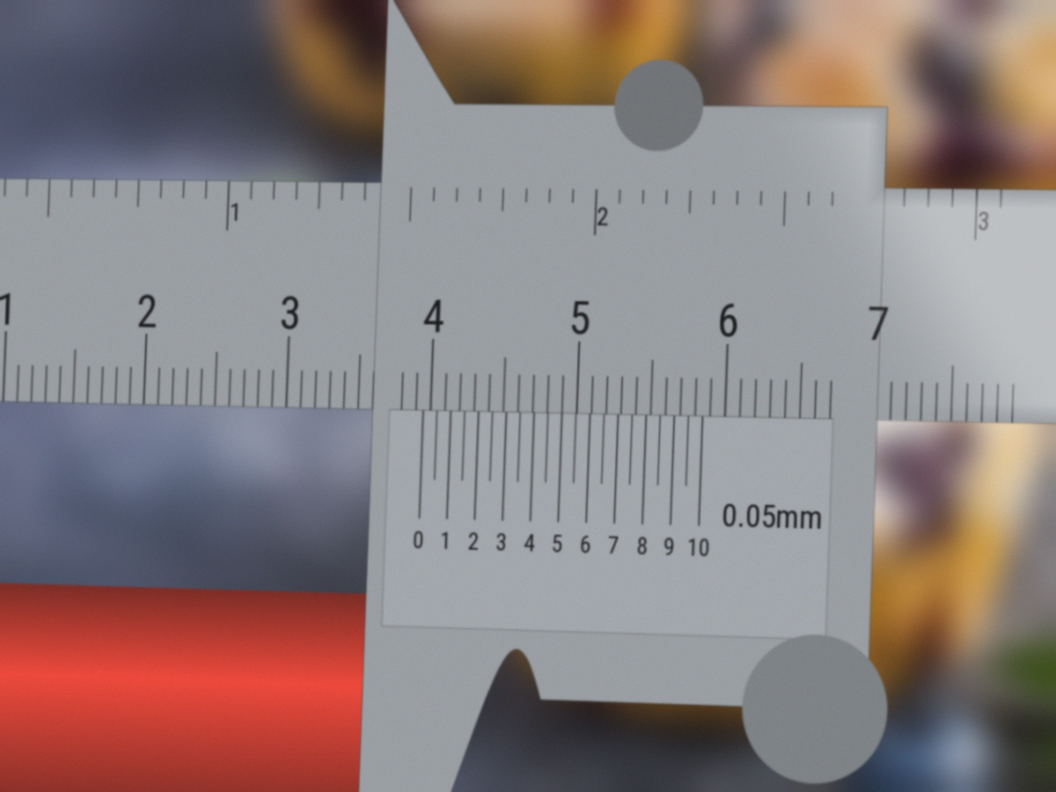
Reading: {"value": 39.5, "unit": "mm"}
